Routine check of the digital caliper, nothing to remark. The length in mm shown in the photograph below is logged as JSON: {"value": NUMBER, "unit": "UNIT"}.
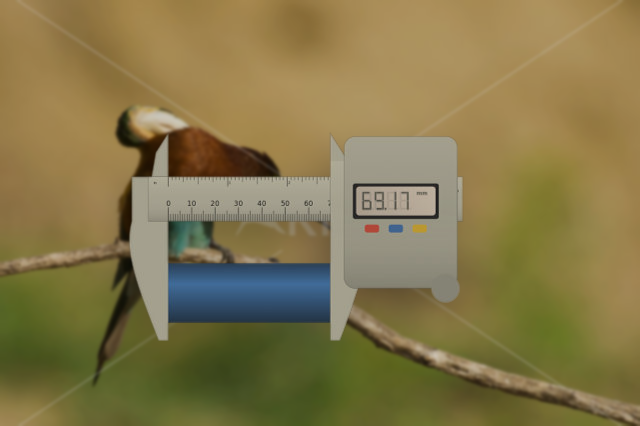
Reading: {"value": 69.17, "unit": "mm"}
